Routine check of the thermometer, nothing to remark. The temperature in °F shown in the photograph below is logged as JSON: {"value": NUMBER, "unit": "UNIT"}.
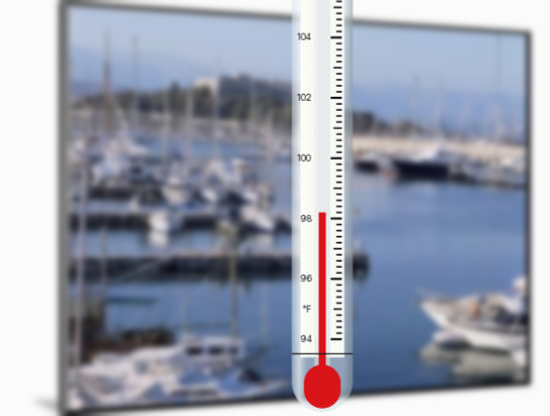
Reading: {"value": 98.2, "unit": "°F"}
